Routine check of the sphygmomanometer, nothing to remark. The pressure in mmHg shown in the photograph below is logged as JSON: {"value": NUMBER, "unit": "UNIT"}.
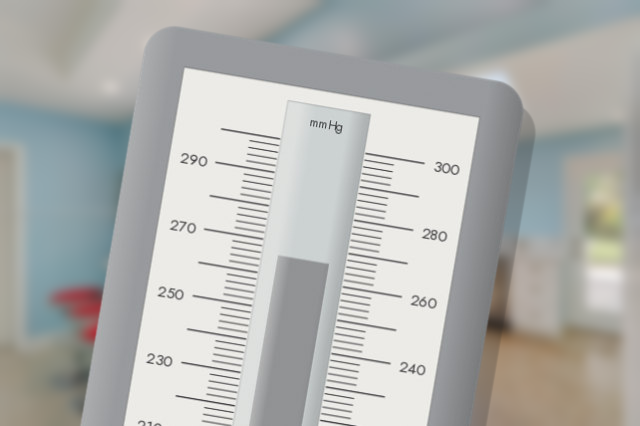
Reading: {"value": 266, "unit": "mmHg"}
